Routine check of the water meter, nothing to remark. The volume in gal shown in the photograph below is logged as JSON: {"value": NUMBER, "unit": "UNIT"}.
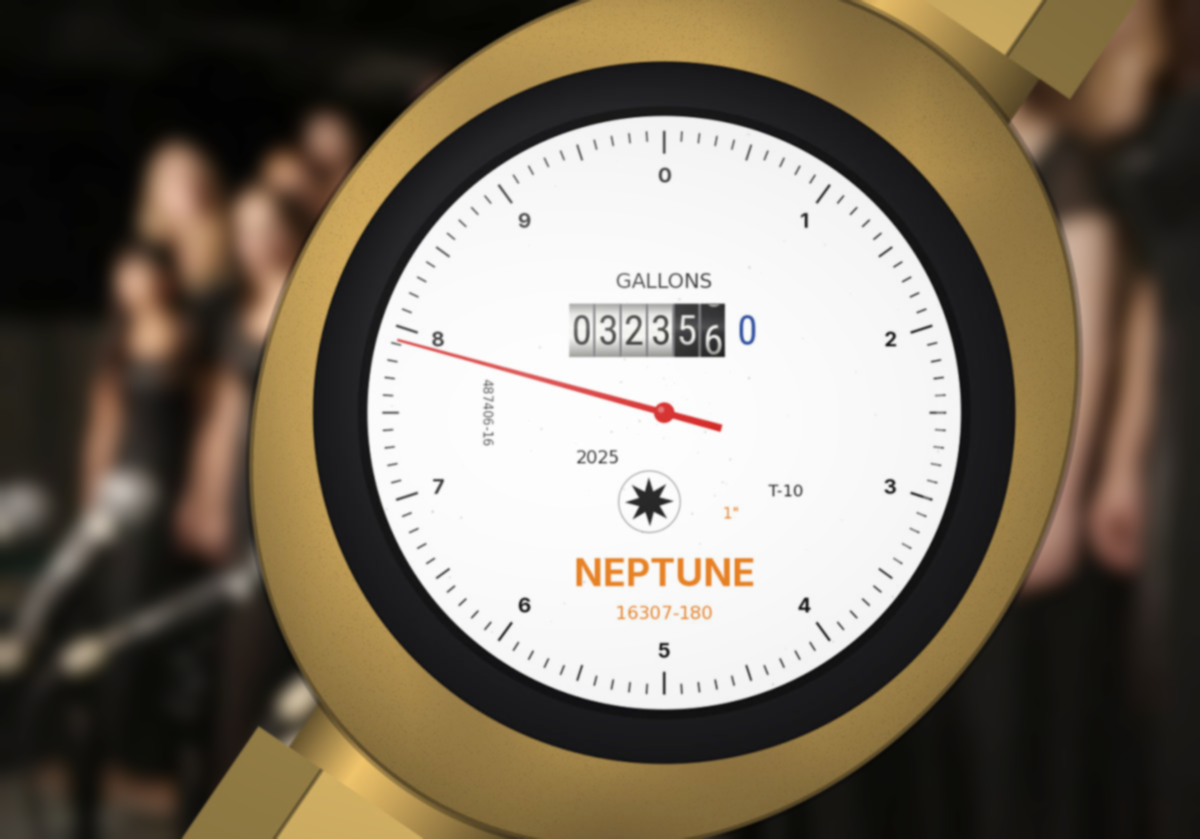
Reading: {"value": 323557.9, "unit": "gal"}
